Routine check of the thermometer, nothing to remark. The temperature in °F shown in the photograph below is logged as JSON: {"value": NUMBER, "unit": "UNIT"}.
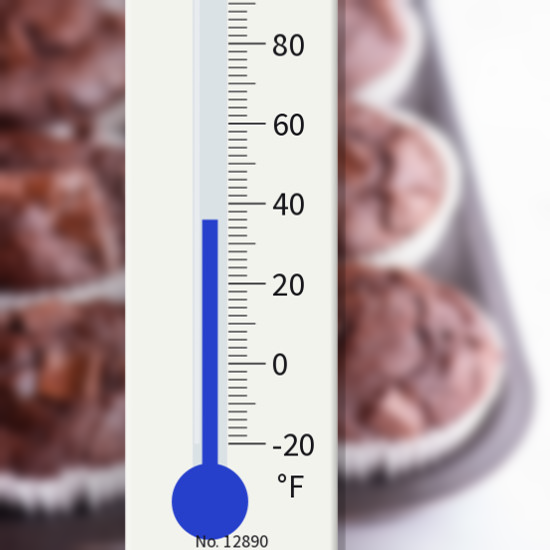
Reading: {"value": 36, "unit": "°F"}
